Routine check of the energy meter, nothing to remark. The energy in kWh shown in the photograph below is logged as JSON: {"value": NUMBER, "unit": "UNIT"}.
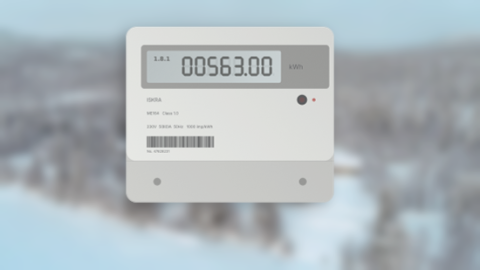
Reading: {"value": 563.00, "unit": "kWh"}
